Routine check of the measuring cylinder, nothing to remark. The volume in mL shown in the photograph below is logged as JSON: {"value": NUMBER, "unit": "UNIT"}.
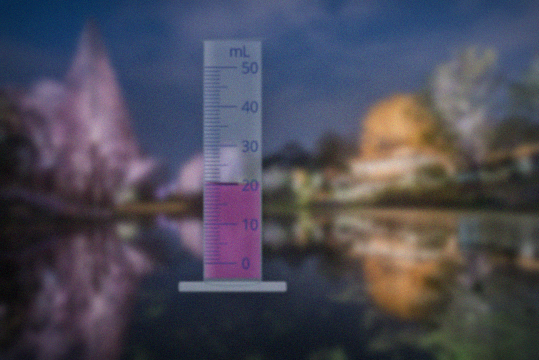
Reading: {"value": 20, "unit": "mL"}
